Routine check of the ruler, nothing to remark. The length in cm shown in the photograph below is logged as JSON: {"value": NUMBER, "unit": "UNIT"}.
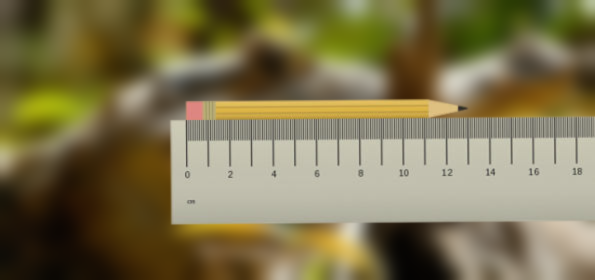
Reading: {"value": 13, "unit": "cm"}
